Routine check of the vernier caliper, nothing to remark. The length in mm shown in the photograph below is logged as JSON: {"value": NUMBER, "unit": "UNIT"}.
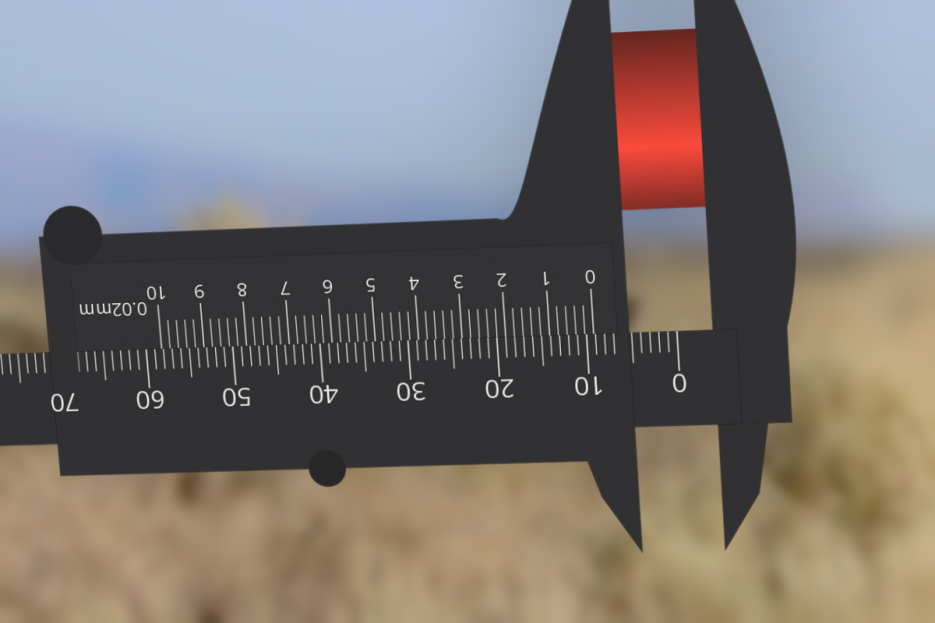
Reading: {"value": 9.2, "unit": "mm"}
